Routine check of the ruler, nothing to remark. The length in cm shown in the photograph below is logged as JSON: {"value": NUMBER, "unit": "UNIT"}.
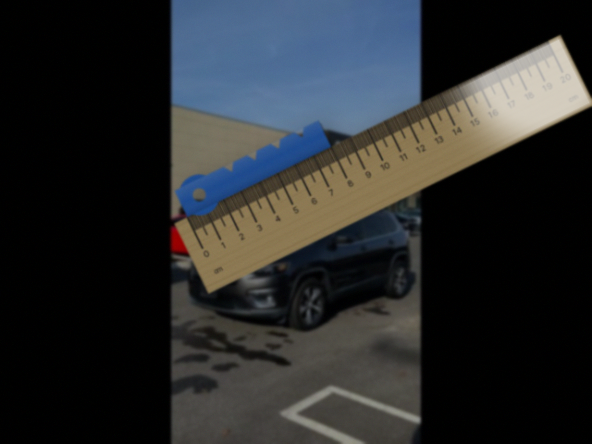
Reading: {"value": 8, "unit": "cm"}
